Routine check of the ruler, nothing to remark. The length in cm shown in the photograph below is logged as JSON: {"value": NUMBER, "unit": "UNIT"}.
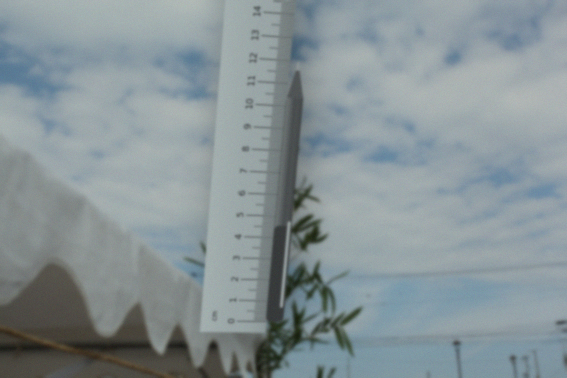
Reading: {"value": 12, "unit": "cm"}
